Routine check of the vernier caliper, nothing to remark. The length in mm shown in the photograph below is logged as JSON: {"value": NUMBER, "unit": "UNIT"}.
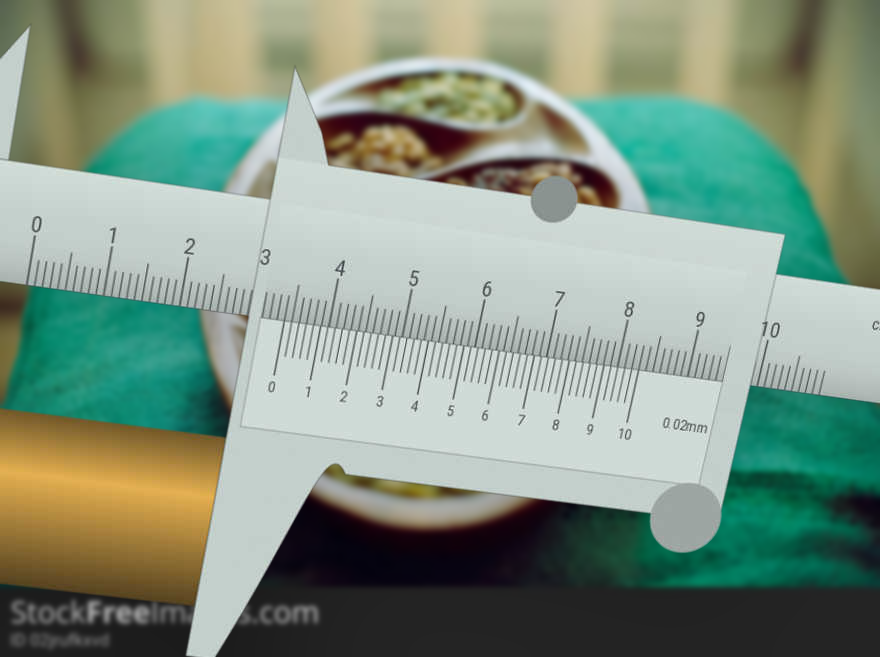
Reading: {"value": 34.0, "unit": "mm"}
